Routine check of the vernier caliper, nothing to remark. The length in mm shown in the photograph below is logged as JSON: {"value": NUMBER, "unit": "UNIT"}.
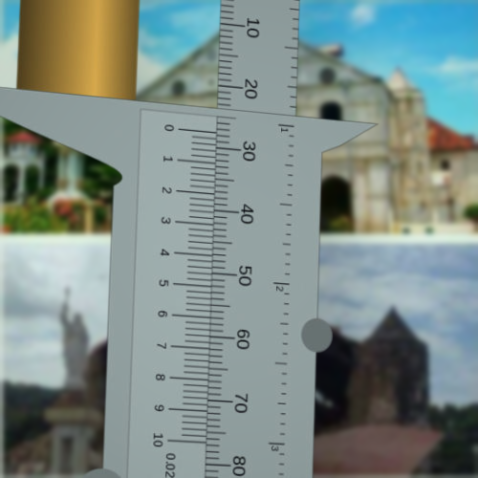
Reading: {"value": 27.6, "unit": "mm"}
